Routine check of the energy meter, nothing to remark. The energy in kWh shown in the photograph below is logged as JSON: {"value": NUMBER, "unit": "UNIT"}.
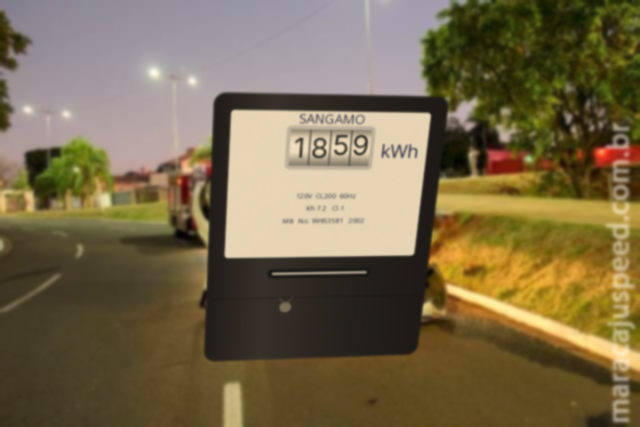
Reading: {"value": 1859, "unit": "kWh"}
